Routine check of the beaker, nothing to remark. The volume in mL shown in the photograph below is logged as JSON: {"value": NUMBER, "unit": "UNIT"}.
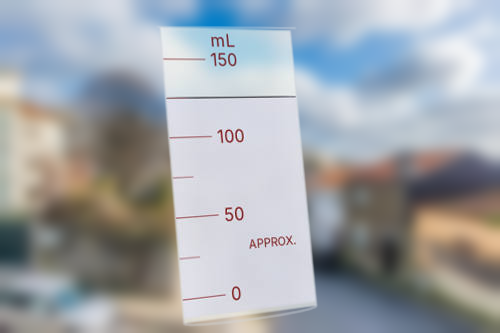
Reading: {"value": 125, "unit": "mL"}
